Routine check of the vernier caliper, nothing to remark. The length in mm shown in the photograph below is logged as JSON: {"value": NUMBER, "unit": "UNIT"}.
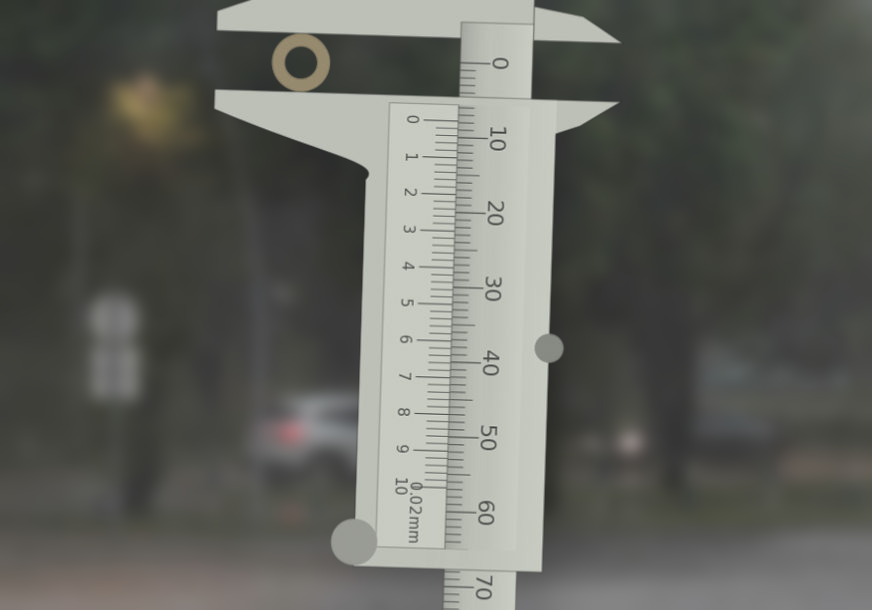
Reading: {"value": 7.8, "unit": "mm"}
